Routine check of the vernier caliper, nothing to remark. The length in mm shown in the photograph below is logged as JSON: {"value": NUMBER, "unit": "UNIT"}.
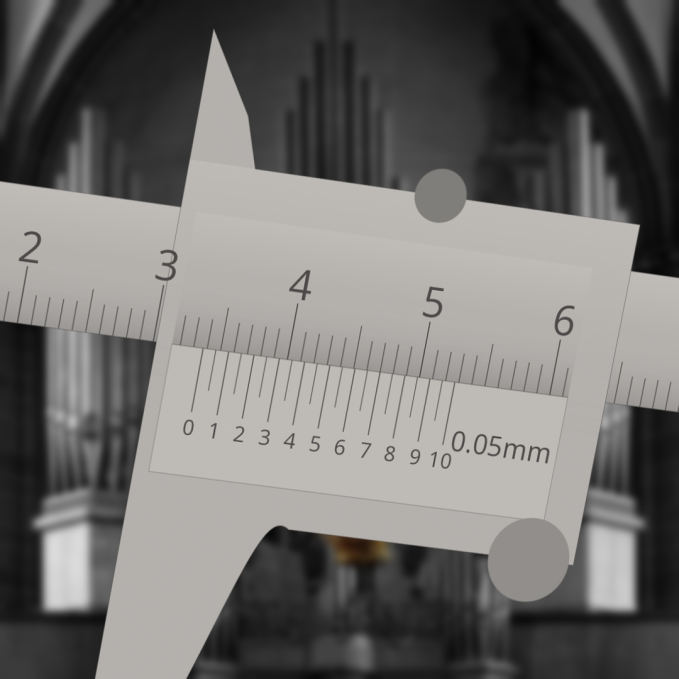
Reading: {"value": 33.7, "unit": "mm"}
